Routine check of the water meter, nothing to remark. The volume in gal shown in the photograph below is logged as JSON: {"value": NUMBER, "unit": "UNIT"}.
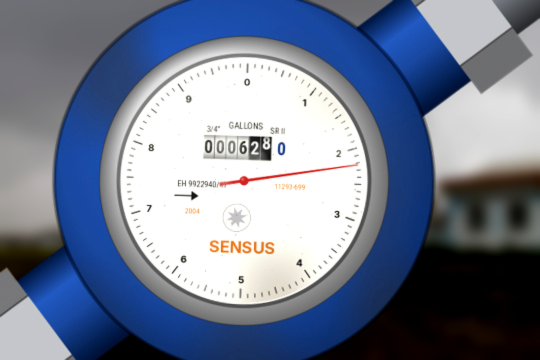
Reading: {"value": 6282.2, "unit": "gal"}
